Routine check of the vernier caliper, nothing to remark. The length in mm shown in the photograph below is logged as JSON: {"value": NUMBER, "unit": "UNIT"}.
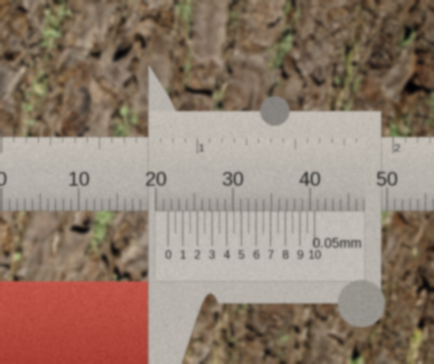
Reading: {"value": 21.6, "unit": "mm"}
